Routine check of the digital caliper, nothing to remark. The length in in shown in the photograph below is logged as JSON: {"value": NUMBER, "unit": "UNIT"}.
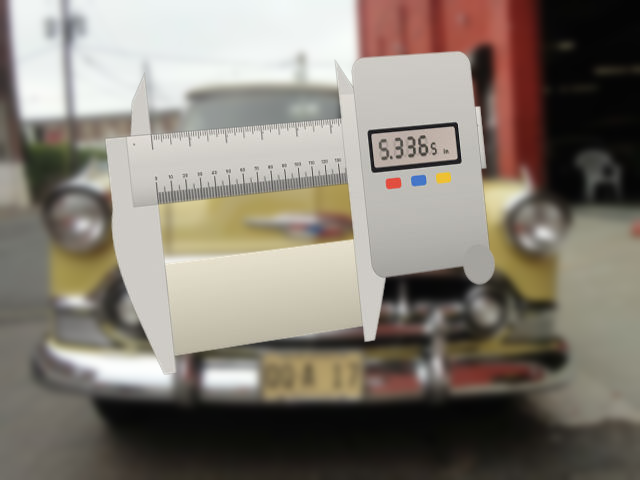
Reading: {"value": 5.3365, "unit": "in"}
